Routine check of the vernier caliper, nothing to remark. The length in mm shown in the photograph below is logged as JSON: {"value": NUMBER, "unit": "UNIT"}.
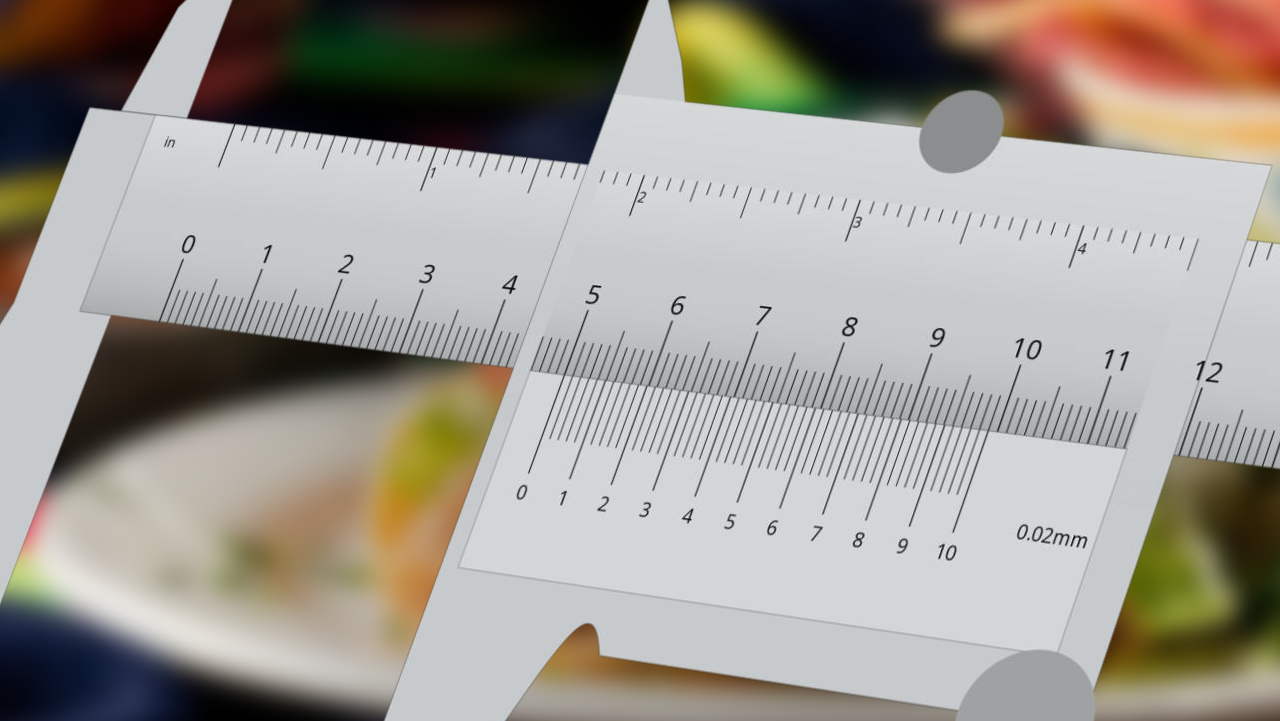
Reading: {"value": 50.0, "unit": "mm"}
